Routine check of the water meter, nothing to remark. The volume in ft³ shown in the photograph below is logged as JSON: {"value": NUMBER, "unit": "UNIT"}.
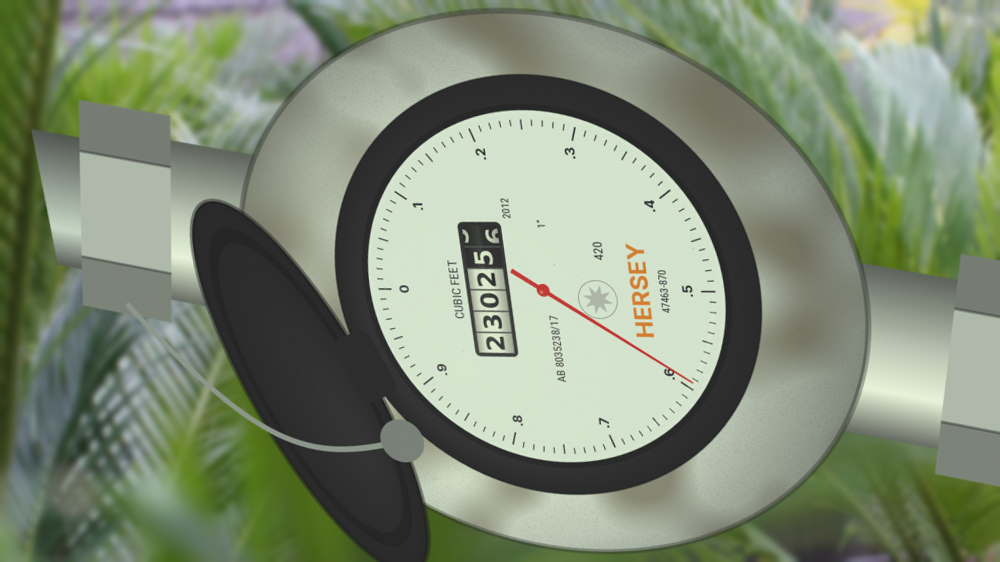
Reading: {"value": 230255.59, "unit": "ft³"}
